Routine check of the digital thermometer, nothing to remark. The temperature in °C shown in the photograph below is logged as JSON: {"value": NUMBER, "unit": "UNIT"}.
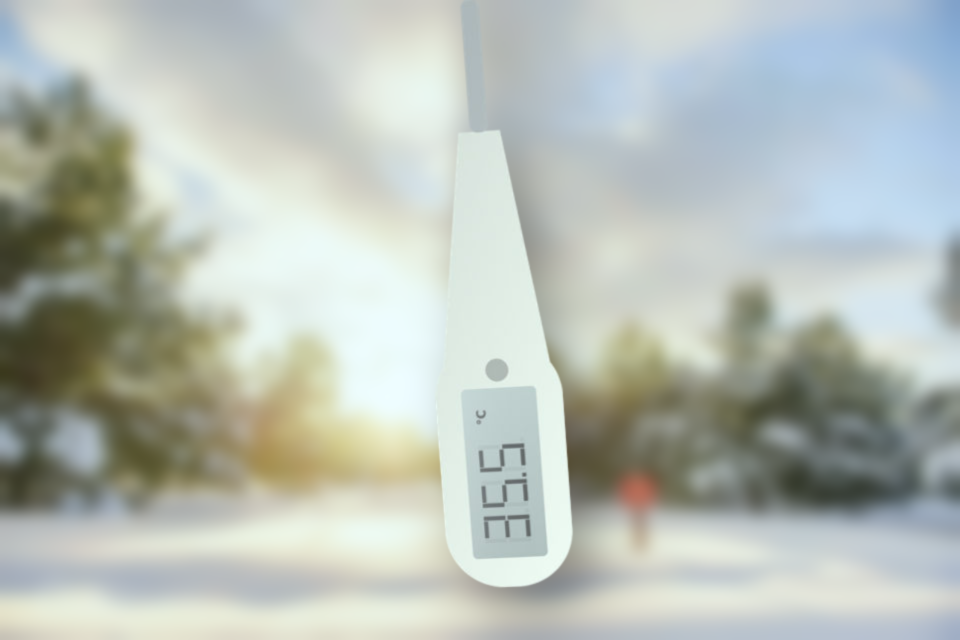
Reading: {"value": 35.5, "unit": "°C"}
